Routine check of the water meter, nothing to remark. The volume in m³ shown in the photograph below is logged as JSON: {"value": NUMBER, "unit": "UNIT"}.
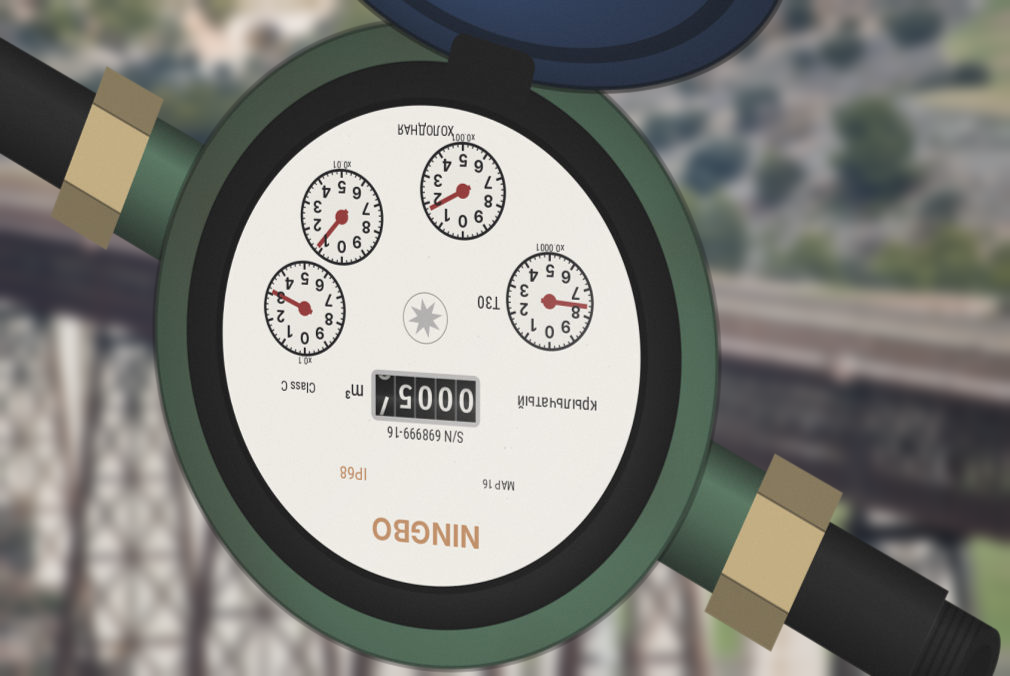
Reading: {"value": 57.3117, "unit": "m³"}
